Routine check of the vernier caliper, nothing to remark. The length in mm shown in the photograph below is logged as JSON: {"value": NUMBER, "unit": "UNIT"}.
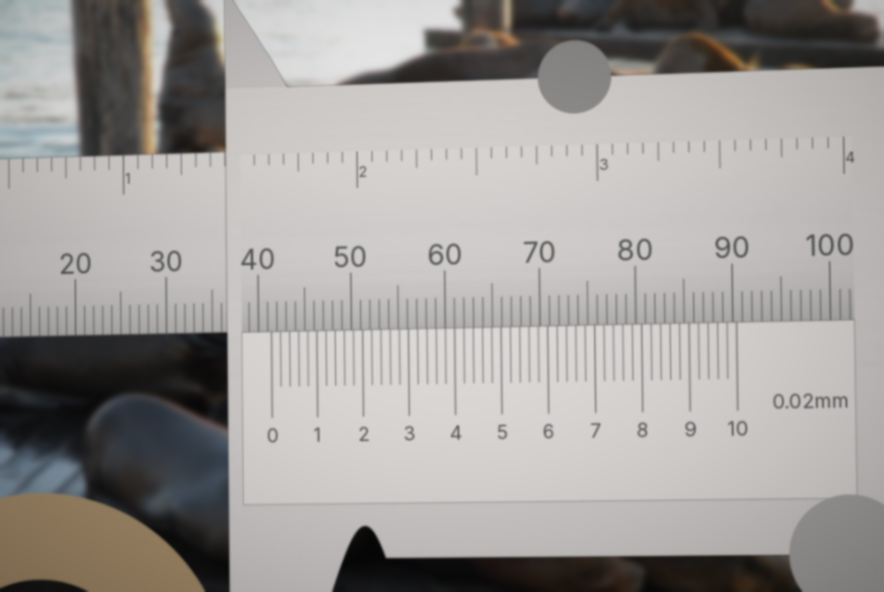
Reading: {"value": 41.4, "unit": "mm"}
